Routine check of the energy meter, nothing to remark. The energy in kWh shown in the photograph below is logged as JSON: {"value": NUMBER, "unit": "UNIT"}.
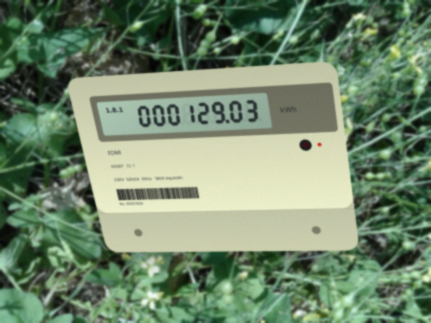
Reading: {"value": 129.03, "unit": "kWh"}
